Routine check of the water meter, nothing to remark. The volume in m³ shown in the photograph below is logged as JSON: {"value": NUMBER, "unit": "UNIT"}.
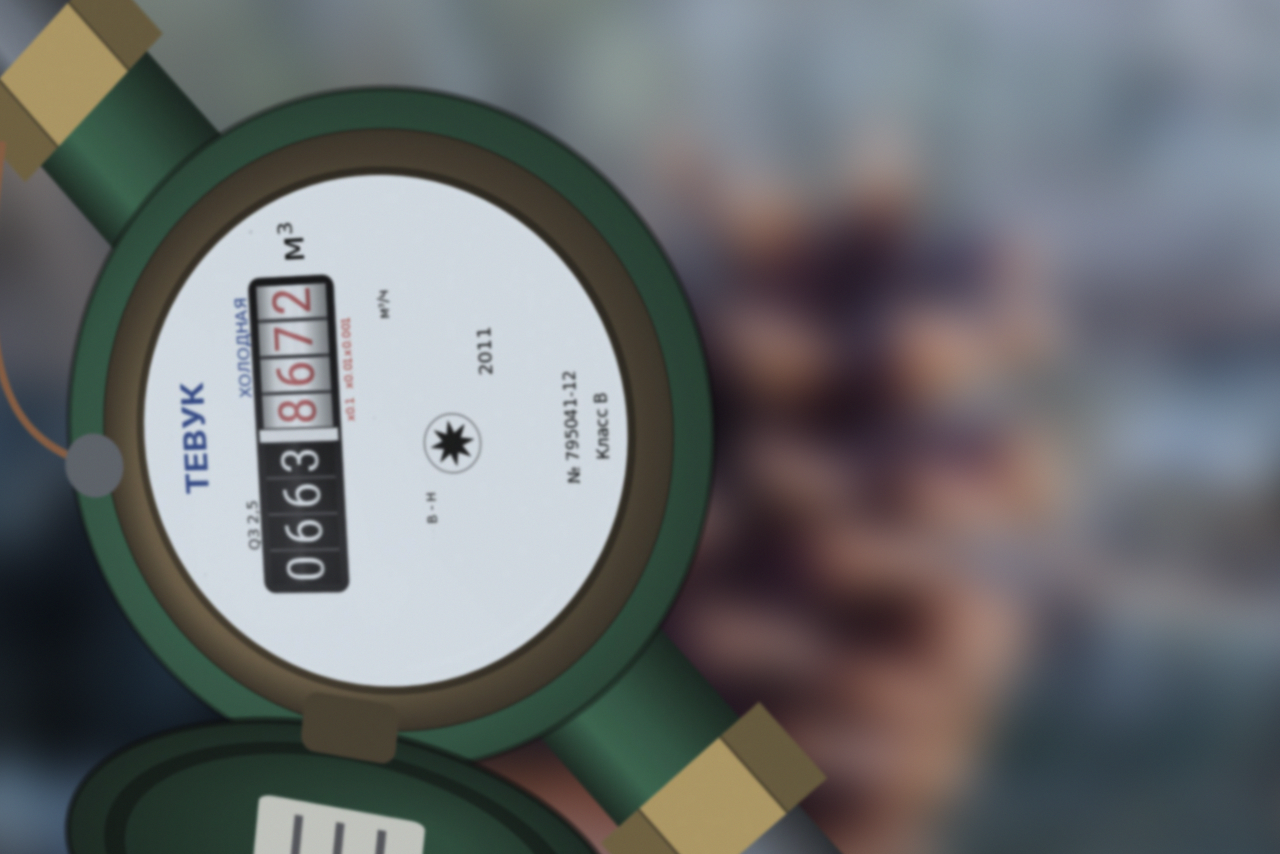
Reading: {"value": 663.8672, "unit": "m³"}
